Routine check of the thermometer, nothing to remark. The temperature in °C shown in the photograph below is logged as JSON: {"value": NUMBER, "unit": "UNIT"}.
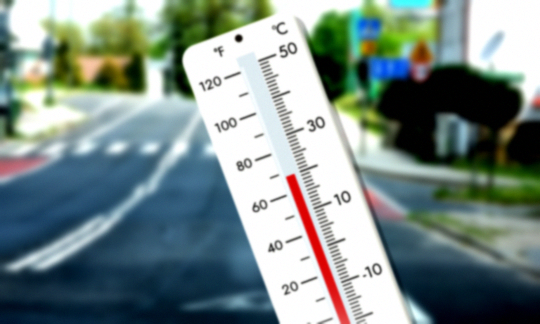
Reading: {"value": 20, "unit": "°C"}
